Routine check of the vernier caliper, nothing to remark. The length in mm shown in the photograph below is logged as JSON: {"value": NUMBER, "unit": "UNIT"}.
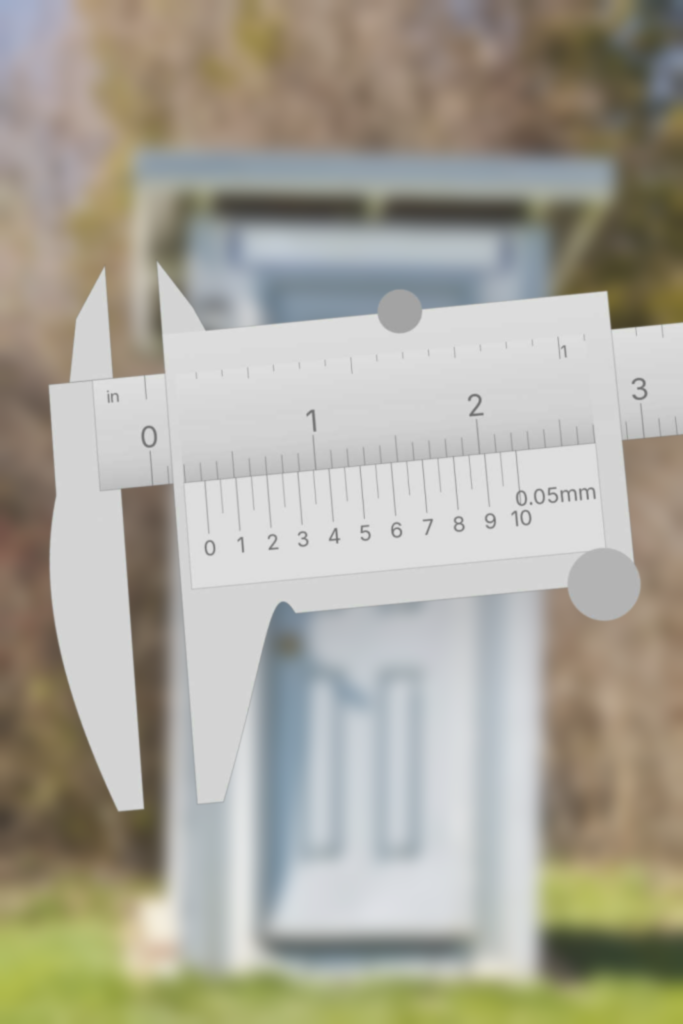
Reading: {"value": 3.2, "unit": "mm"}
